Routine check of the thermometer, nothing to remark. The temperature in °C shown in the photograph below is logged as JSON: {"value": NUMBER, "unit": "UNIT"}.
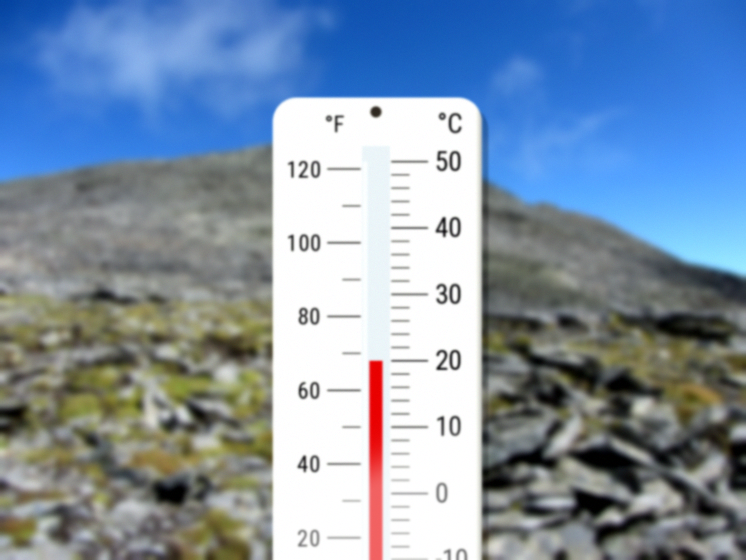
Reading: {"value": 20, "unit": "°C"}
